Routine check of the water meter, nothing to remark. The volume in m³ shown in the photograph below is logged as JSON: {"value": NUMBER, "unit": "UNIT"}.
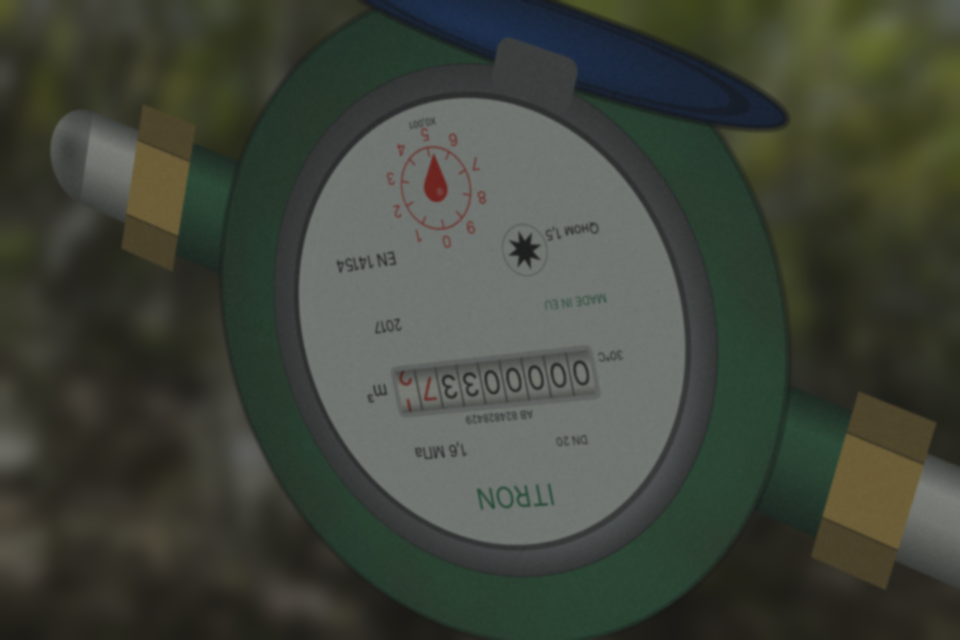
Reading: {"value": 33.715, "unit": "m³"}
